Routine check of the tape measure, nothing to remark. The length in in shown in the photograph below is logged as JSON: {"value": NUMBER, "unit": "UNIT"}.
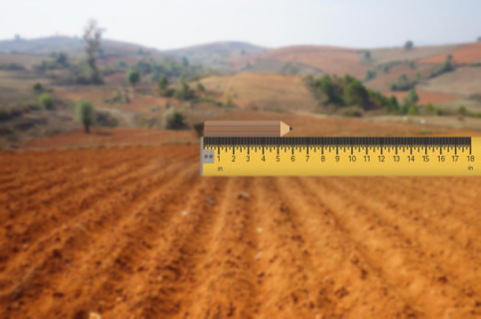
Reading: {"value": 6, "unit": "in"}
